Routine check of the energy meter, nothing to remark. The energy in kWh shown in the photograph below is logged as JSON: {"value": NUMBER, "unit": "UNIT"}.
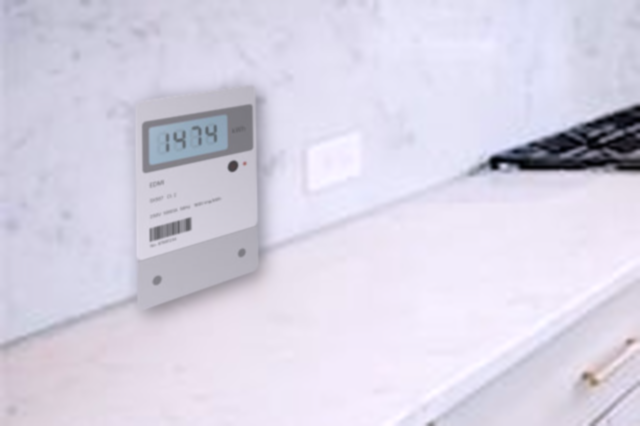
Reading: {"value": 1474, "unit": "kWh"}
